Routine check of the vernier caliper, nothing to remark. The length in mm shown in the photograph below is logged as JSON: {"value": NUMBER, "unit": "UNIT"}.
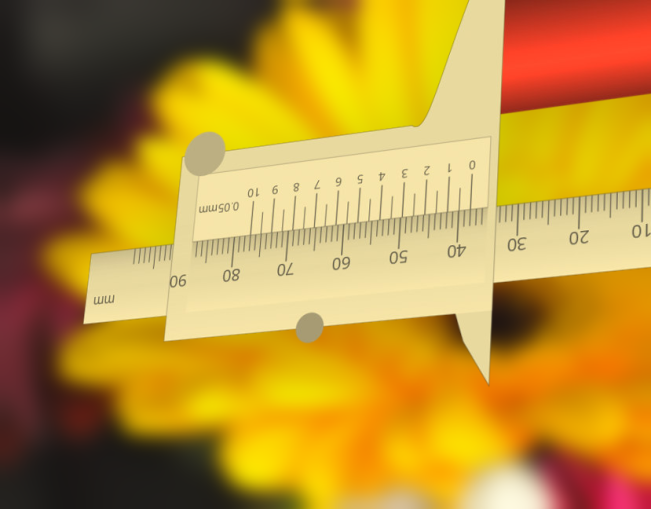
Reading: {"value": 38.0, "unit": "mm"}
